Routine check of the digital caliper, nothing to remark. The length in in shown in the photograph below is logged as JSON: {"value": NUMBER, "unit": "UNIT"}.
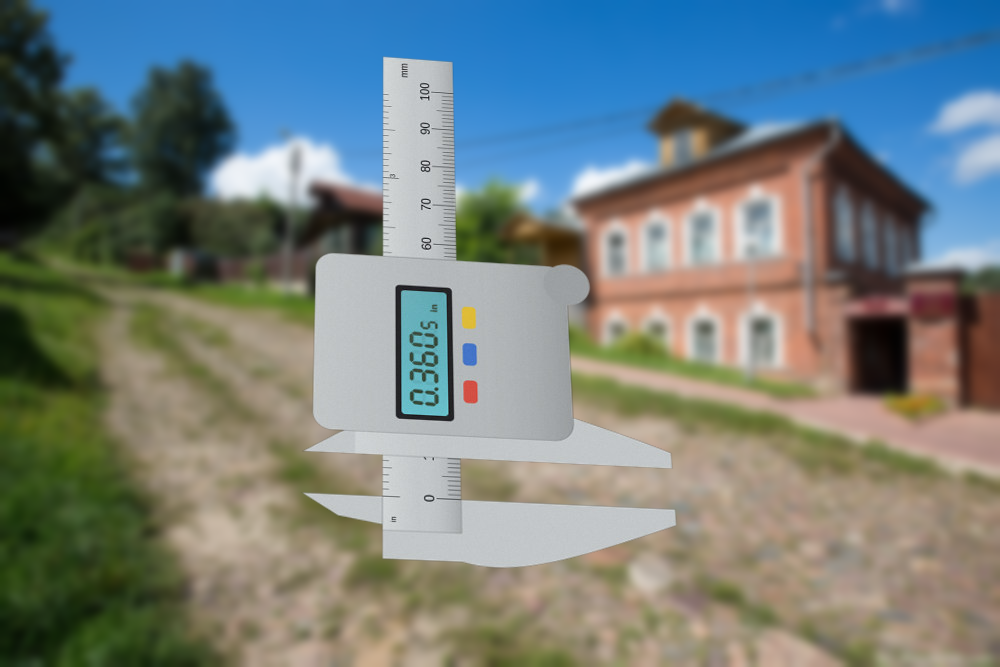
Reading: {"value": 0.3605, "unit": "in"}
